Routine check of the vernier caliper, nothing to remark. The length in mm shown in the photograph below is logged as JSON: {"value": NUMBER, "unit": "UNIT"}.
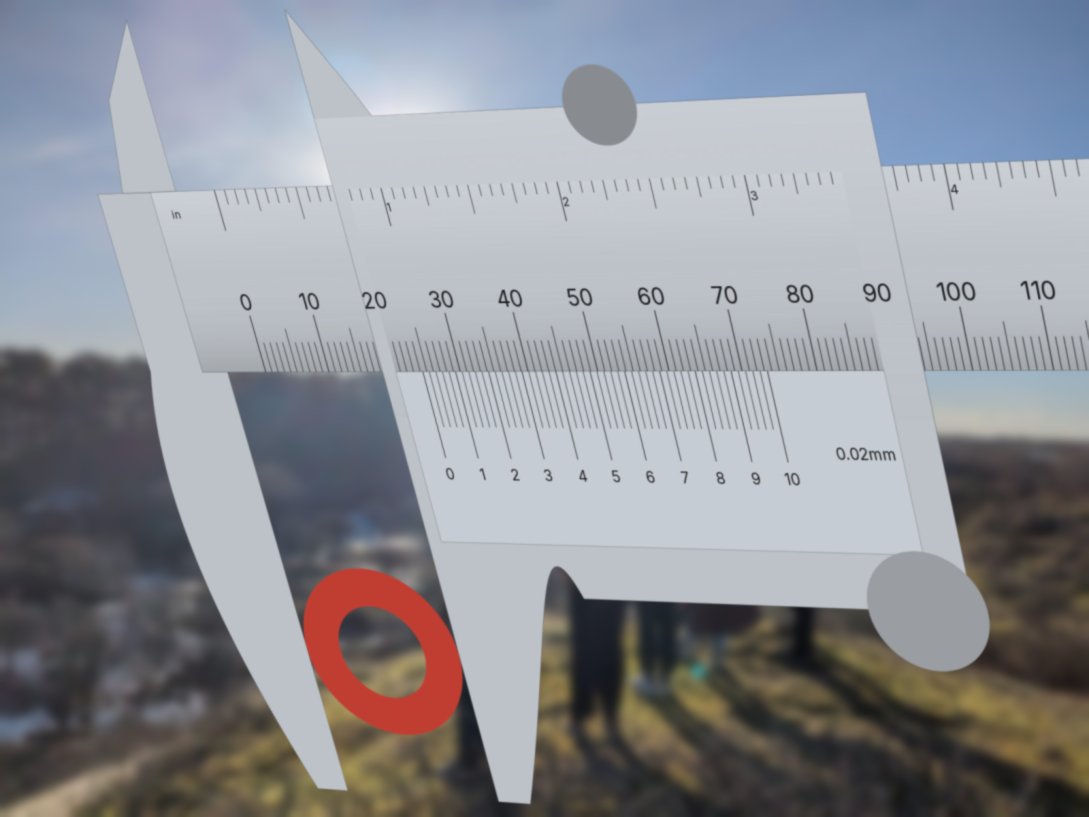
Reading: {"value": 24.4, "unit": "mm"}
